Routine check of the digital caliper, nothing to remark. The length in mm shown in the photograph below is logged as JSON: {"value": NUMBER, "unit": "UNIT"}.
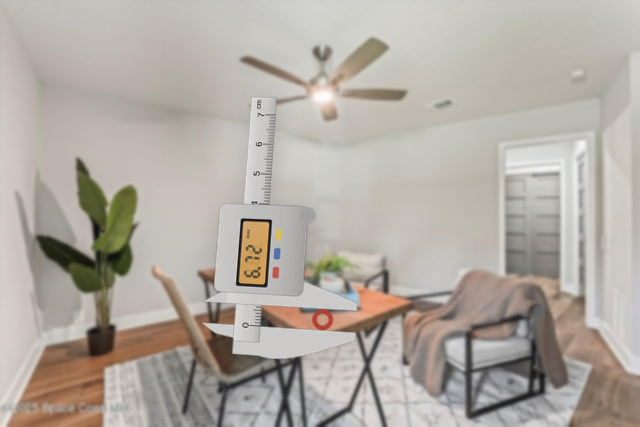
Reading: {"value": 6.72, "unit": "mm"}
